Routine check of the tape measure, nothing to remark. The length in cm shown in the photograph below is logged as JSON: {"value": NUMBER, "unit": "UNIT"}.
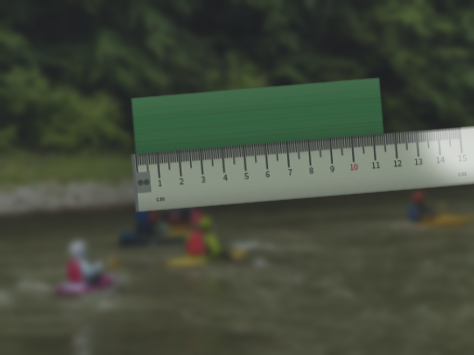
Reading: {"value": 11.5, "unit": "cm"}
